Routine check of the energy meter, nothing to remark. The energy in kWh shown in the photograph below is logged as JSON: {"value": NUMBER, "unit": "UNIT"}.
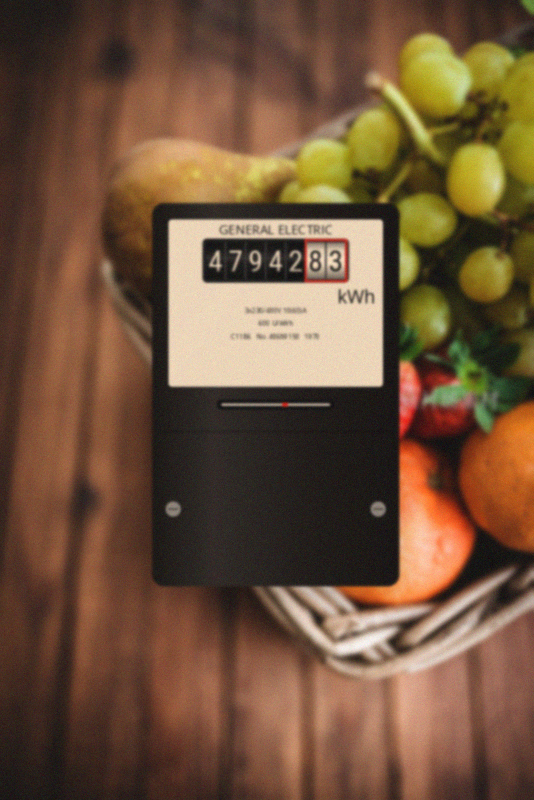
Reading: {"value": 47942.83, "unit": "kWh"}
